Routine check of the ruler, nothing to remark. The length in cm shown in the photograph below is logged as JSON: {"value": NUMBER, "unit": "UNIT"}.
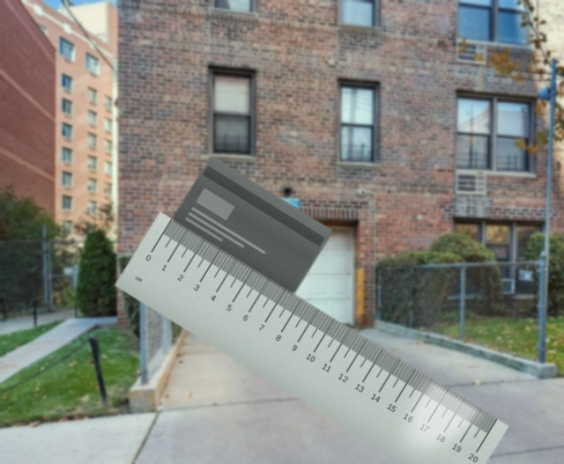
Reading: {"value": 7.5, "unit": "cm"}
